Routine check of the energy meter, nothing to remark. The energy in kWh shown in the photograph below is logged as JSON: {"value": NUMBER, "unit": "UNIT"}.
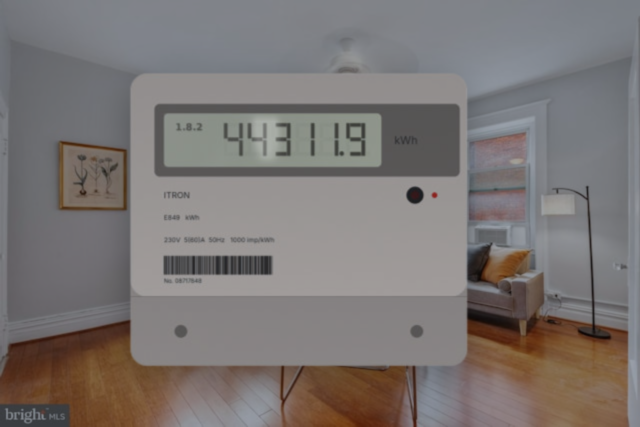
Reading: {"value": 44311.9, "unit": "kWh"}
